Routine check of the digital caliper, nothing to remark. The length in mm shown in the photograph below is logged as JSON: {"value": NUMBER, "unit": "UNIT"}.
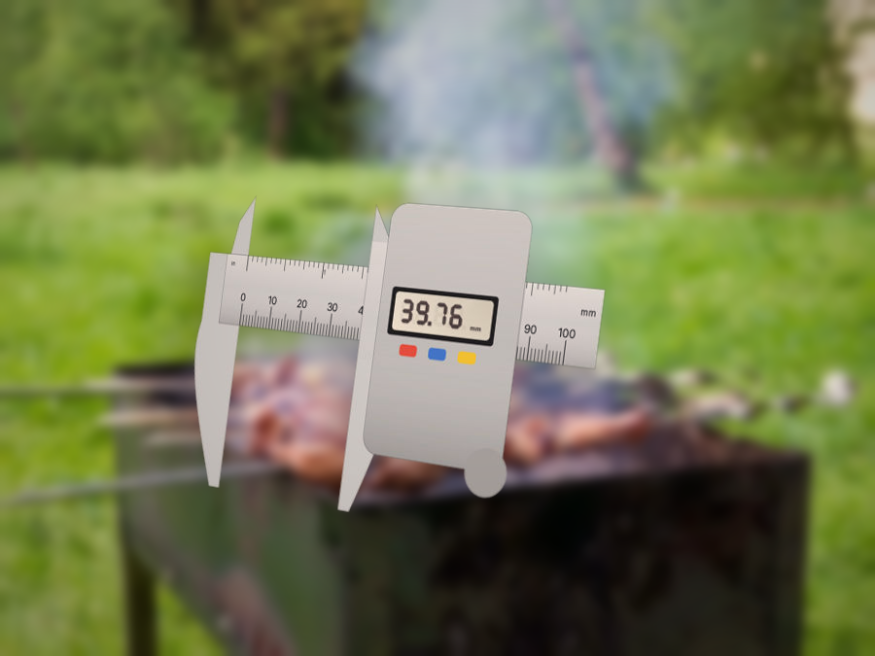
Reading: {"value": 39.76, "unit": "mm"}
